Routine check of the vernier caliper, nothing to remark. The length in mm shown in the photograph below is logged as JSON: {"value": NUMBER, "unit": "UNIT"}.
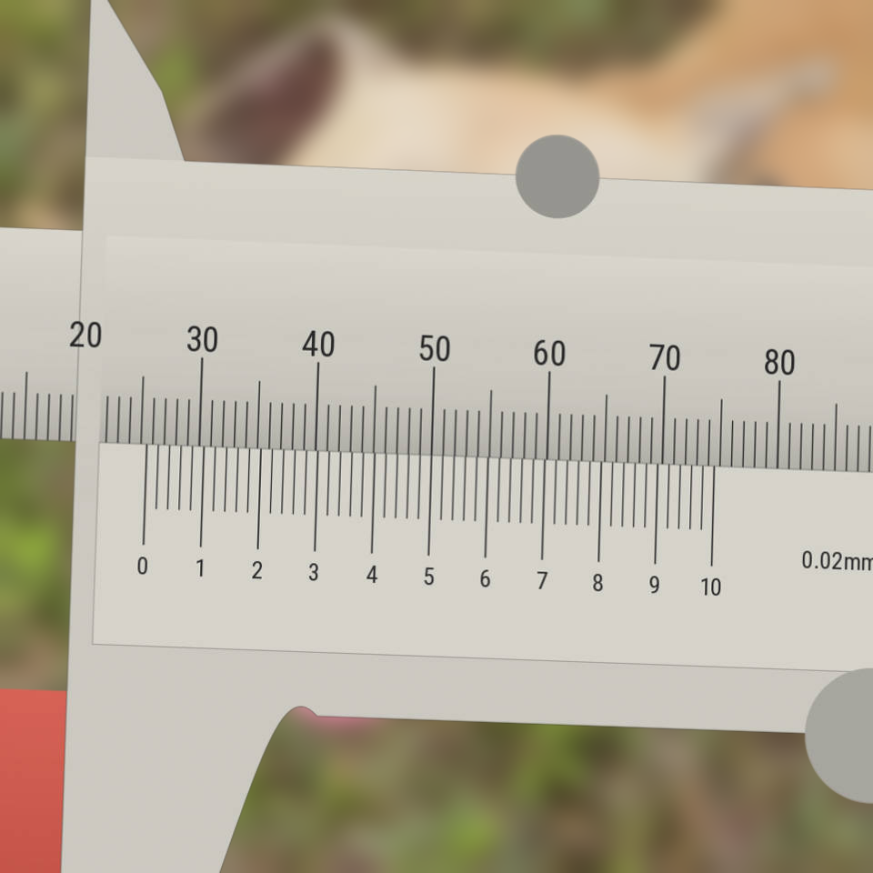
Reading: {"value": 25.5, "unit": "mm"}
